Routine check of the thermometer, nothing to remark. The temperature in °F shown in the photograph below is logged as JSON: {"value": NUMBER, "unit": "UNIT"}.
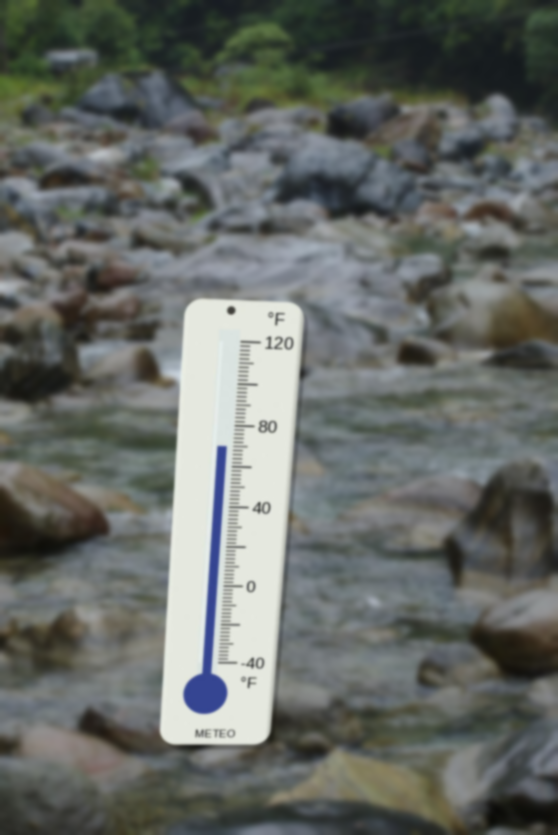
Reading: {"value": 70, "unit": "°F"}
